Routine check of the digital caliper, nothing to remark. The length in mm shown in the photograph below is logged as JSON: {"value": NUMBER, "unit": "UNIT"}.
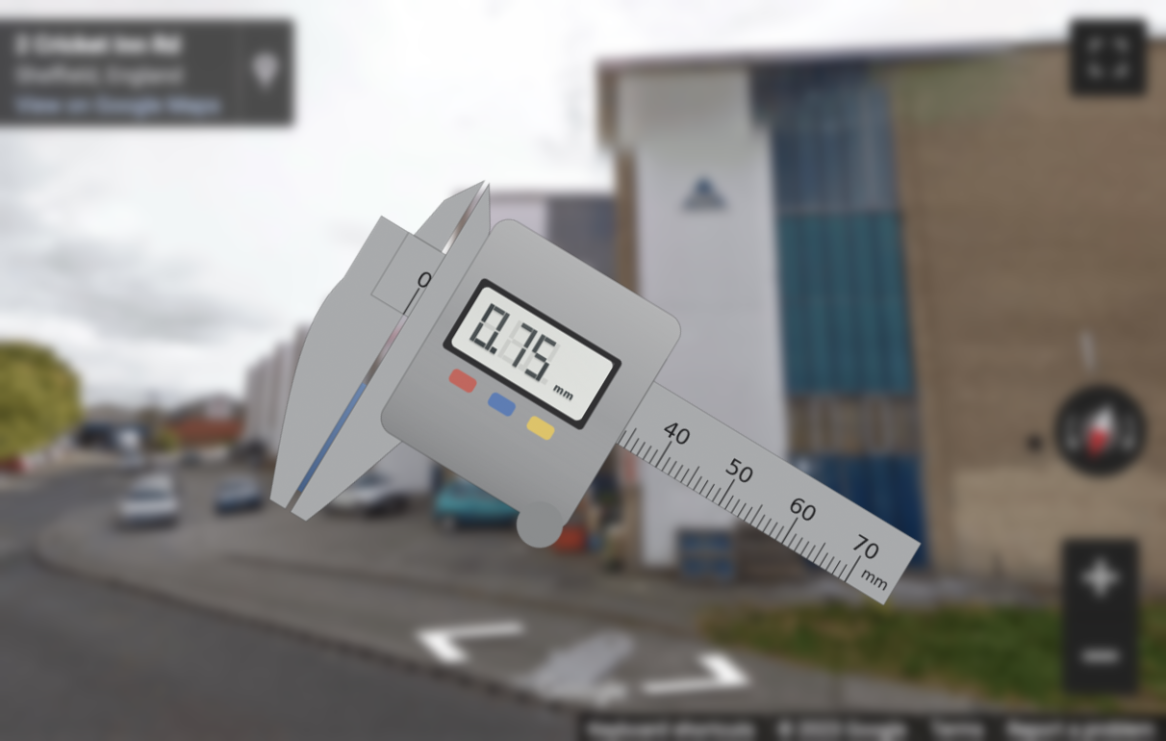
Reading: {"value": 0.75, "unit": "mm"}
